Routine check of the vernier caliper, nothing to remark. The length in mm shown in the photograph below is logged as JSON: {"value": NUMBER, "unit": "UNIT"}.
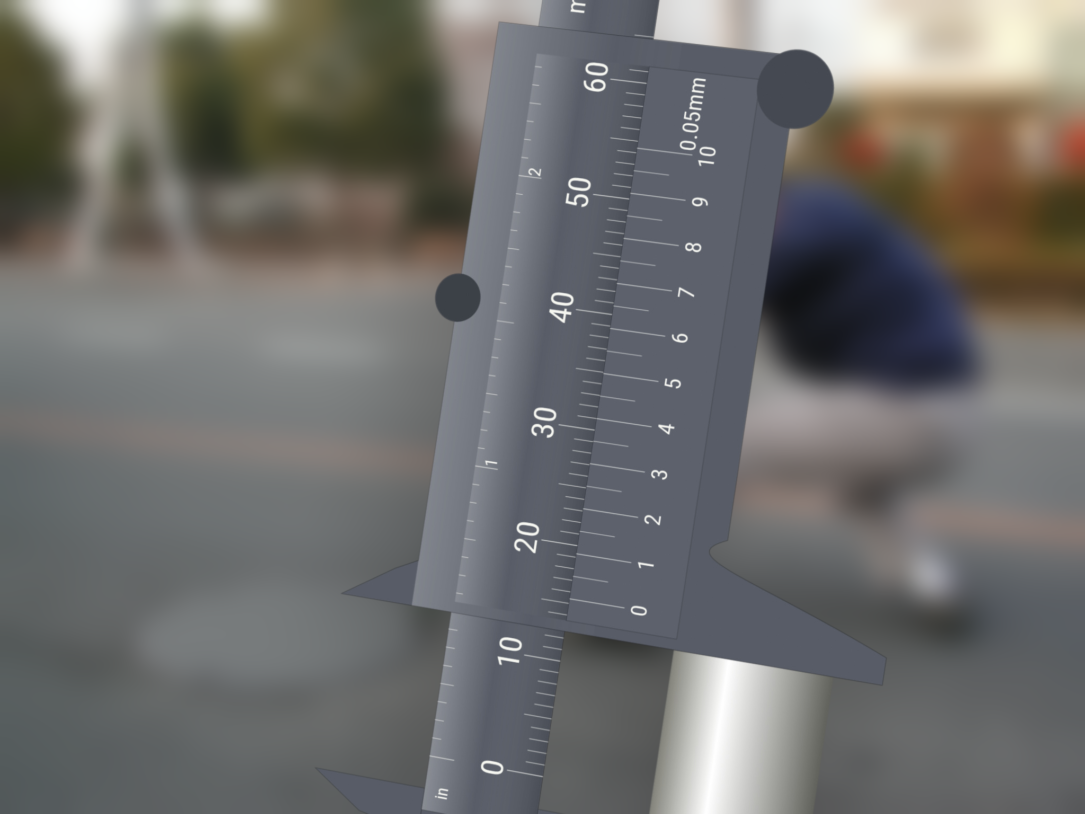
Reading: {"value": 15.4, "unit": "mm"}
